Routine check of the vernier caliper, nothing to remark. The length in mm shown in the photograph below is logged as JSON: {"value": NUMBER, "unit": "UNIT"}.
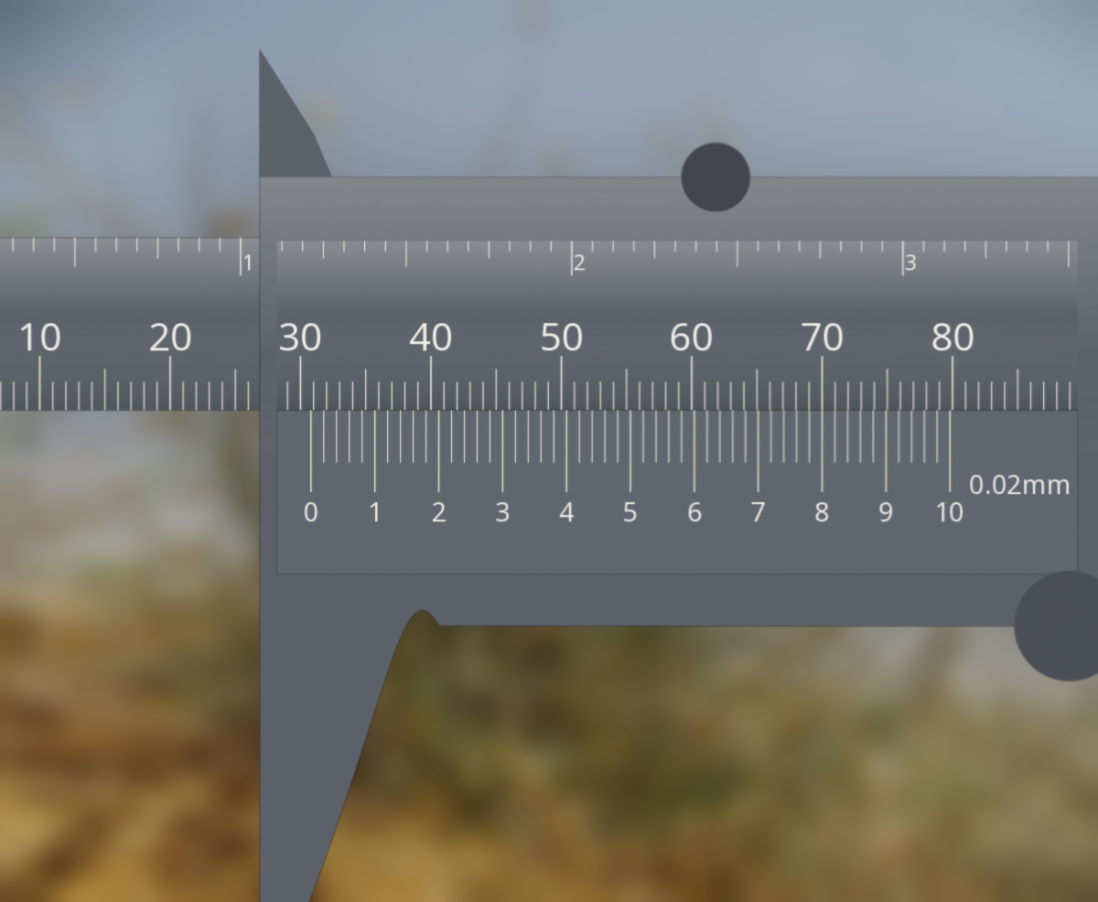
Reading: {"value": 30.8, "unit": "mm"}
